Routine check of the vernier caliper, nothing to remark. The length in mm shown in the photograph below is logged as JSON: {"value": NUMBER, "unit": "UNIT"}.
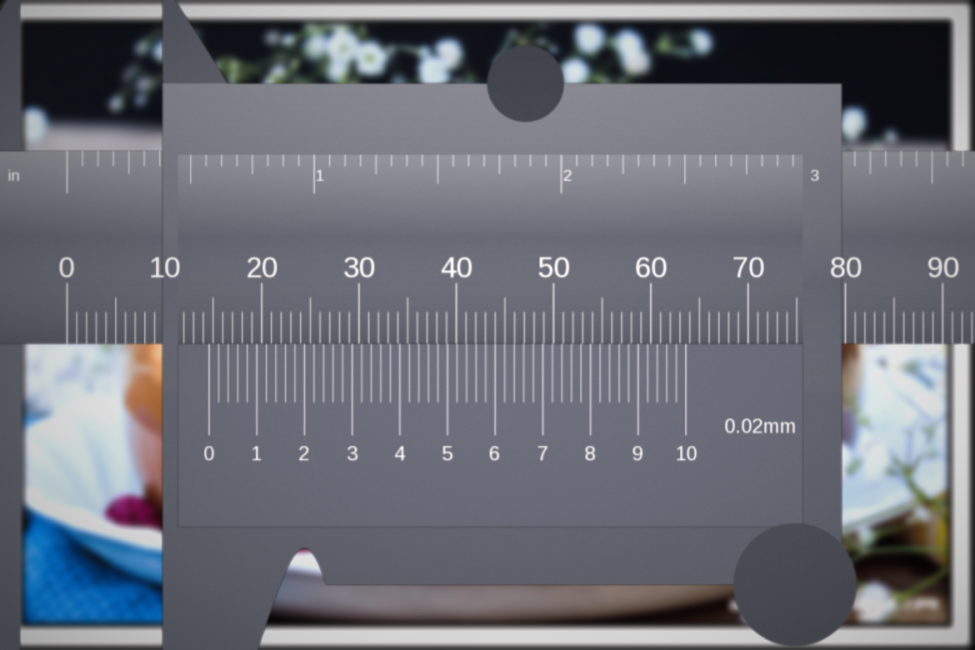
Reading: {"value": 14.6, "unit": "mm"}
